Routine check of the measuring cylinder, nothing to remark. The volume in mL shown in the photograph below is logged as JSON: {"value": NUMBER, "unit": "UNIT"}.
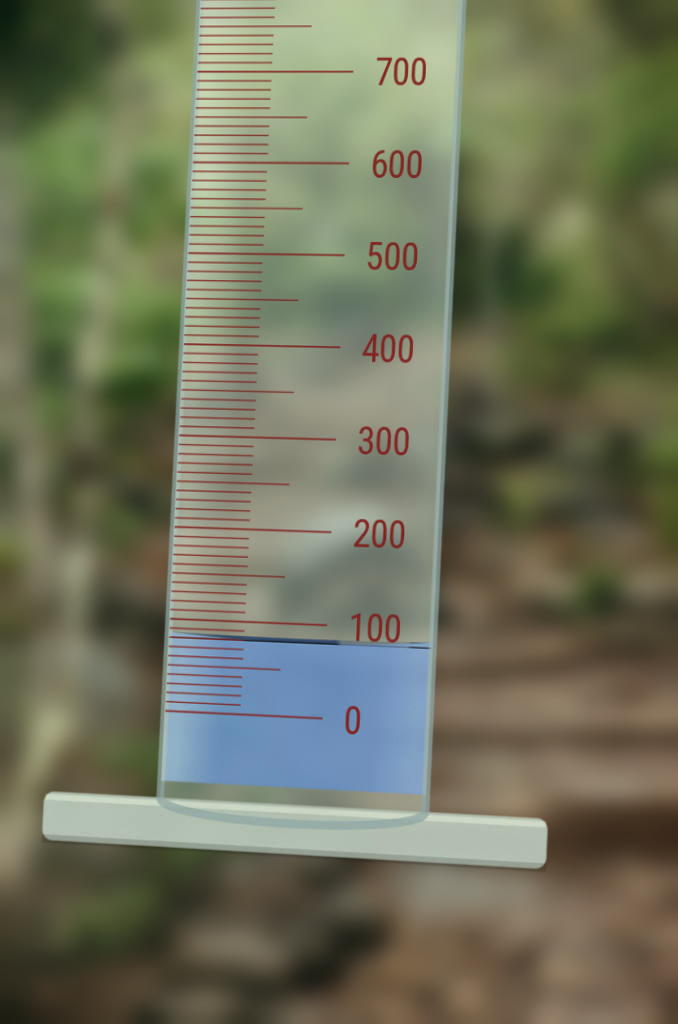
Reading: {"value": 80, "unit": "mL"}
